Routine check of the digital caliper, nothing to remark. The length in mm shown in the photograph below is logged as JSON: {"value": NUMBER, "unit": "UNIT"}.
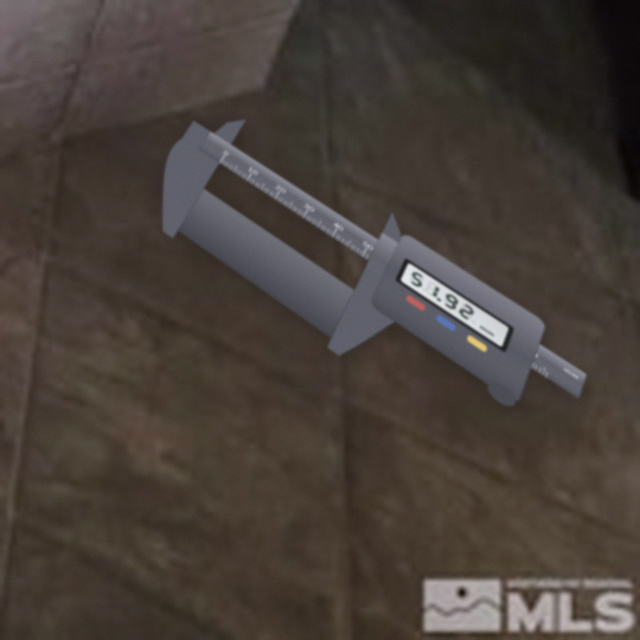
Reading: {"value": 51.92, "unit": "mm"}
